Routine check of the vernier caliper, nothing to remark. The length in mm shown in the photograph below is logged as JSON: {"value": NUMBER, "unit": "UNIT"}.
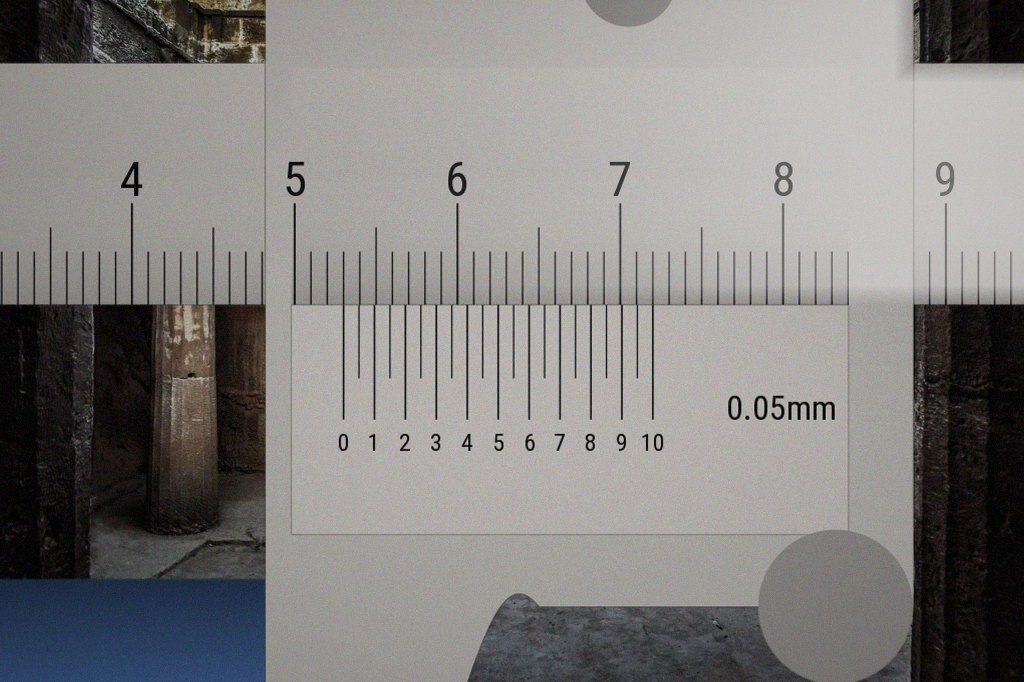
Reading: {"value": 53.0, "unit": "mm"}
